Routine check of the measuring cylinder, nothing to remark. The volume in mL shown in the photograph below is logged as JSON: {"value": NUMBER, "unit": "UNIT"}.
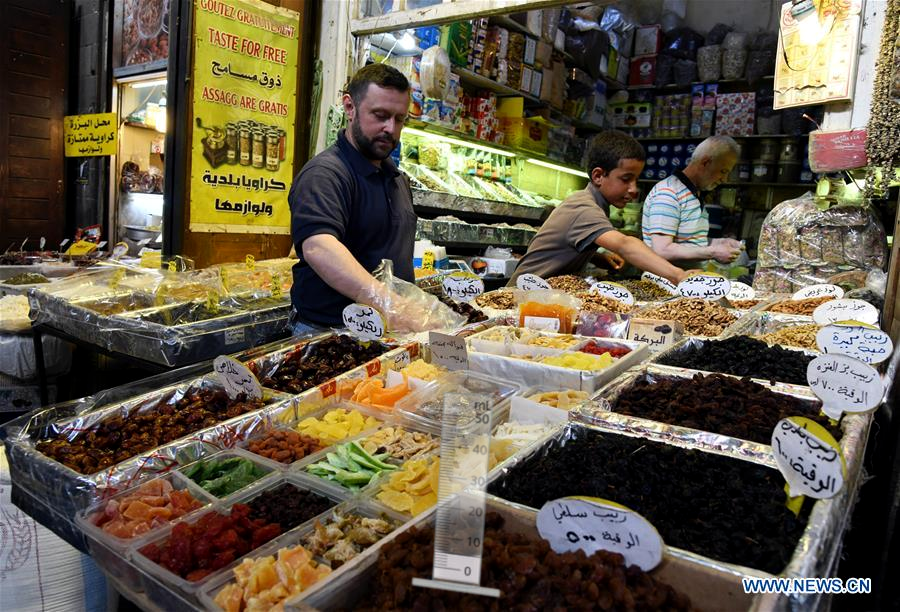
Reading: {"value": 5, "unit": "mL"}
